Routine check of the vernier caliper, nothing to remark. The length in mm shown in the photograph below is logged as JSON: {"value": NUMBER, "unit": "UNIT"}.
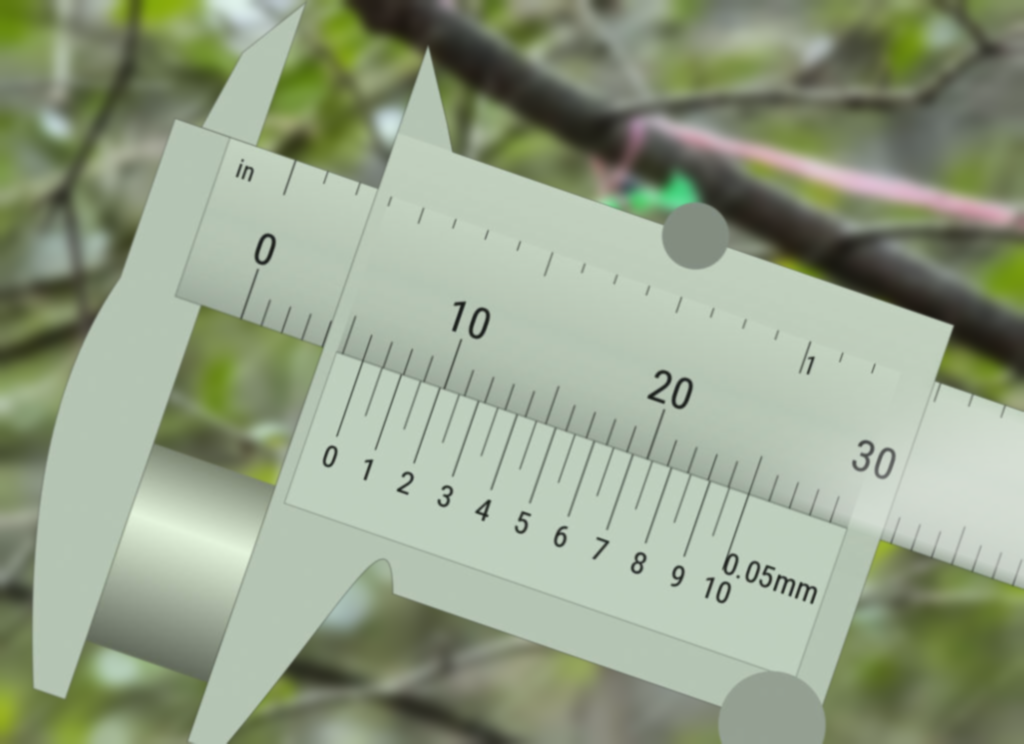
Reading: {"value": 6.0, "unit": "mm"}
